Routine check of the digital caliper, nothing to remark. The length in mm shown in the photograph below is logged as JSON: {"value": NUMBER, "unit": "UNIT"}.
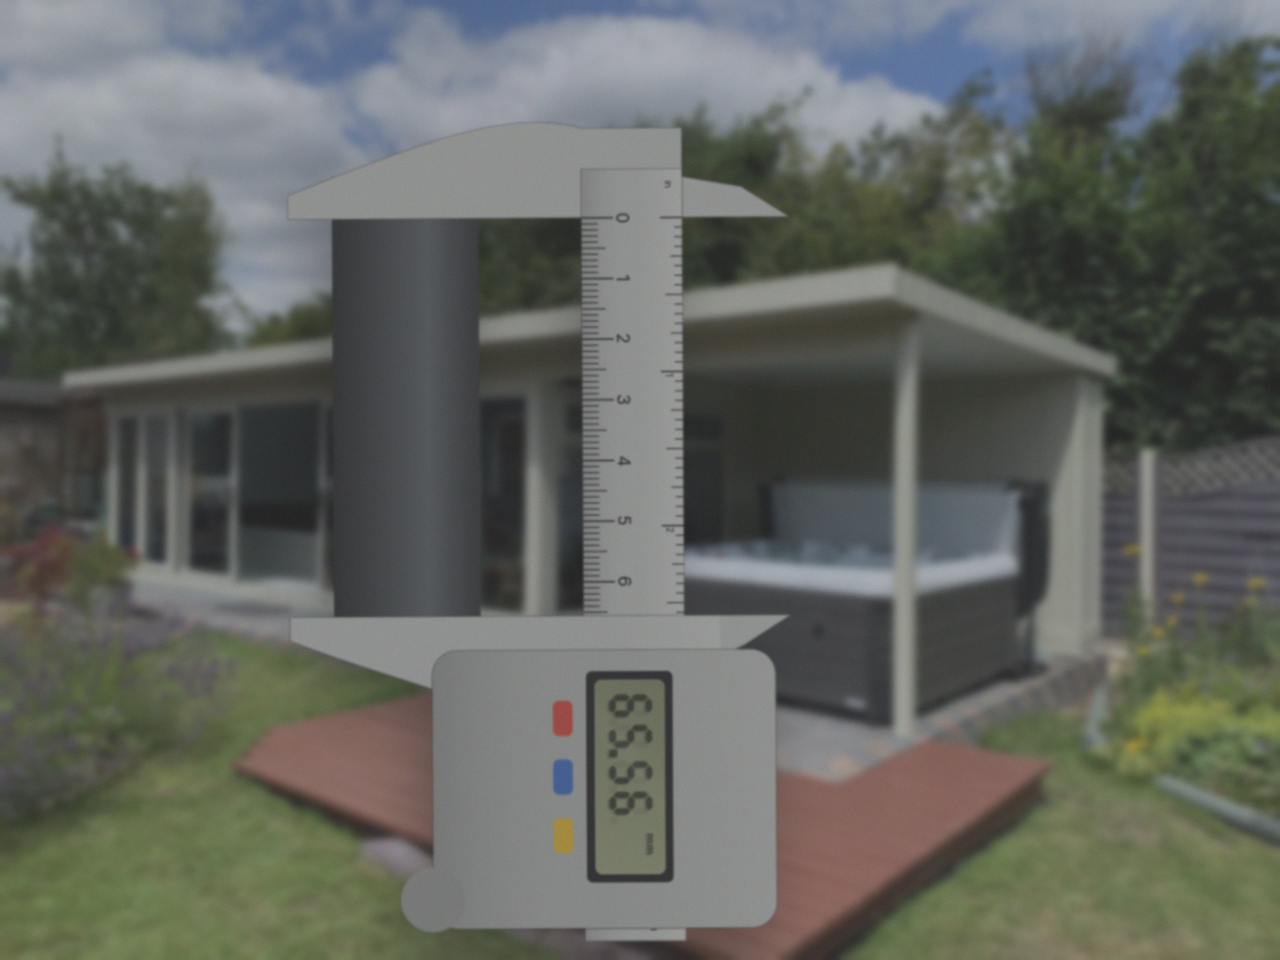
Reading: {"value": 65.56, "unit": "mm"}
